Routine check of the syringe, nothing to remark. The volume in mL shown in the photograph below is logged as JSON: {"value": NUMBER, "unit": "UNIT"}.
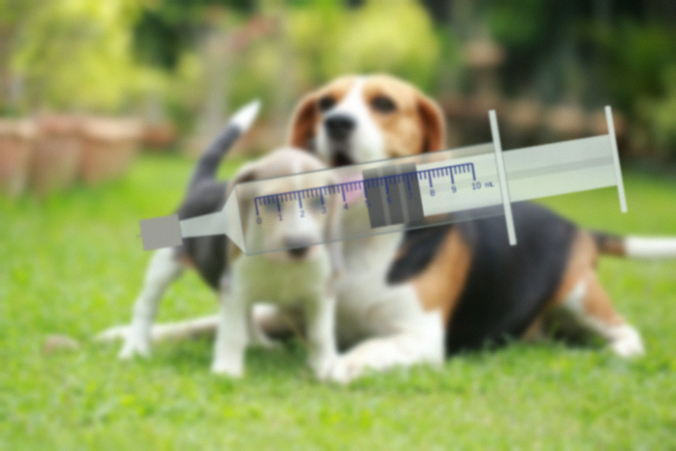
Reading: {"value": 5, "unit": "mL"}
